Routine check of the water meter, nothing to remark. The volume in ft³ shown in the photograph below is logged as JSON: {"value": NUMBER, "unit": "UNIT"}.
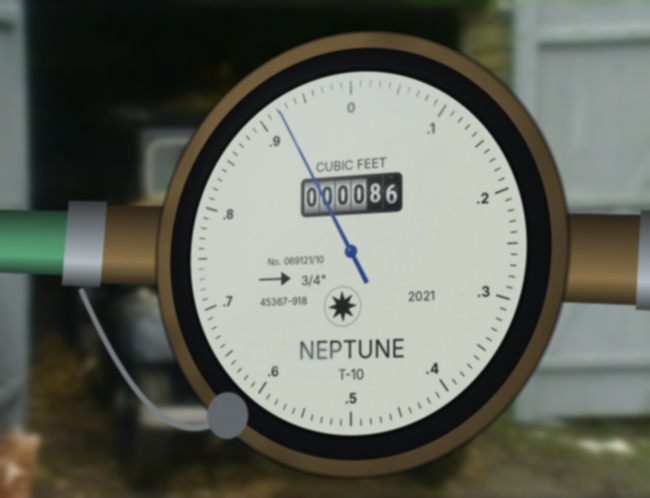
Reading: {"value": 85.92, "unit": "ft³"}
